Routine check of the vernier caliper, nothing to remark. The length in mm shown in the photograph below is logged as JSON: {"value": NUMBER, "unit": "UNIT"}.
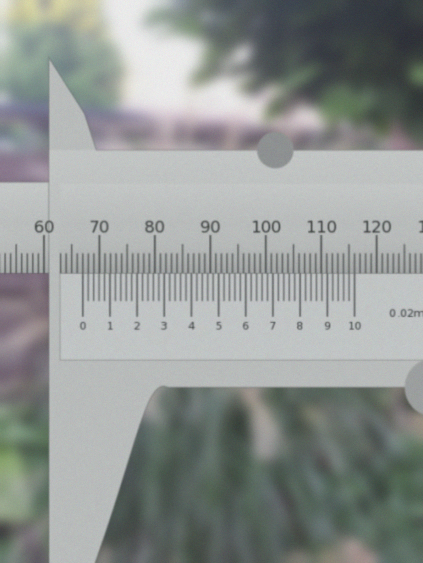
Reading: {"value": 67.0, "unit": "mm"}
